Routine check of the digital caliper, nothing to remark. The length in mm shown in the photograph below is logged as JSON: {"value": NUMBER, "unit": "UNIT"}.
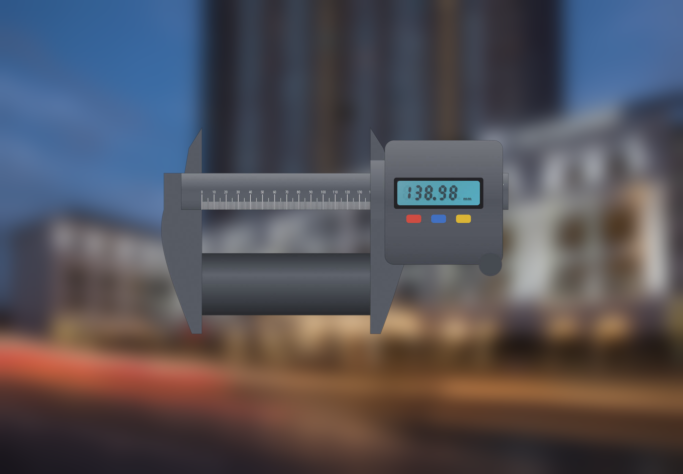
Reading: {"value": 138.98, "unit": "mm"}
